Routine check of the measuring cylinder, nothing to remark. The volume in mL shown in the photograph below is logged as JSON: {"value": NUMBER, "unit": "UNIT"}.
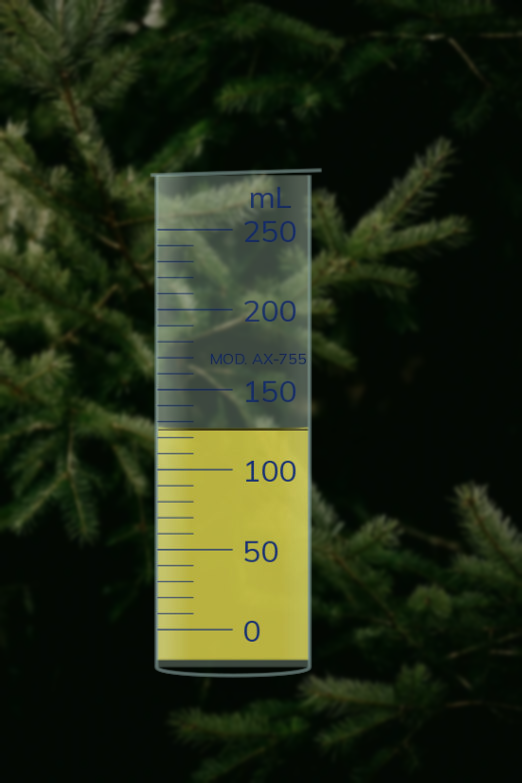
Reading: {"value": 125, "unit": "mL"}
